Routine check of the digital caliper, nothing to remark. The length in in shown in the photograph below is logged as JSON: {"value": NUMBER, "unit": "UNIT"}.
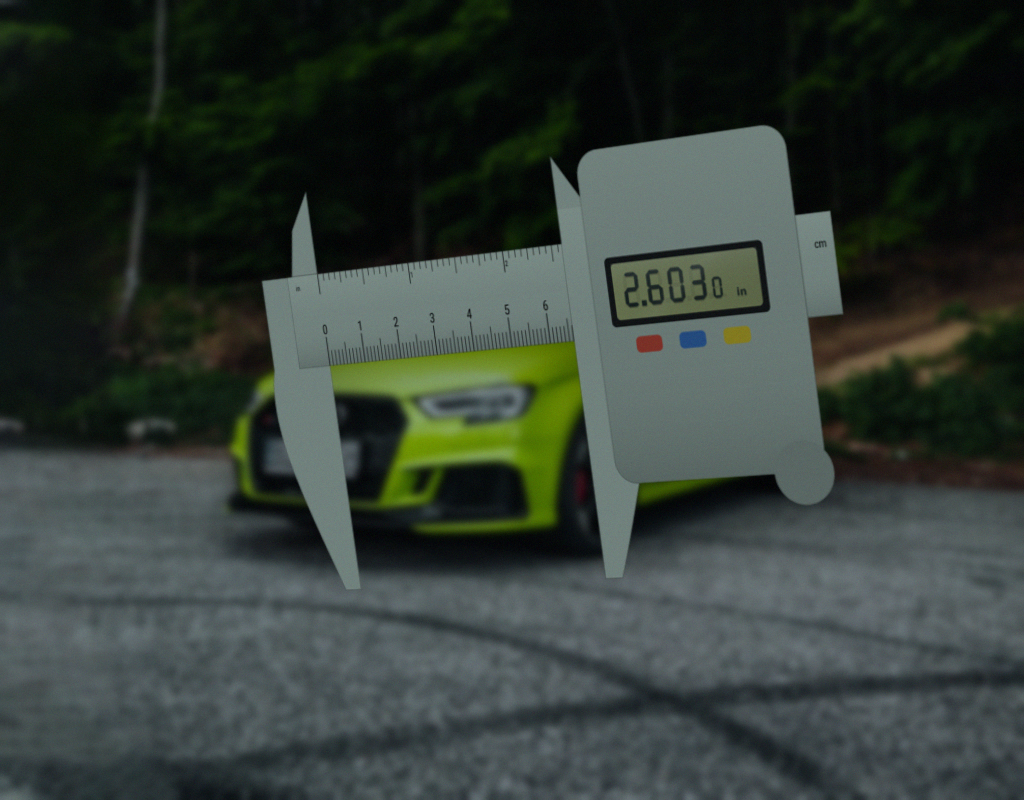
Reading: {"value": 2.6030, "unit": "in"}
